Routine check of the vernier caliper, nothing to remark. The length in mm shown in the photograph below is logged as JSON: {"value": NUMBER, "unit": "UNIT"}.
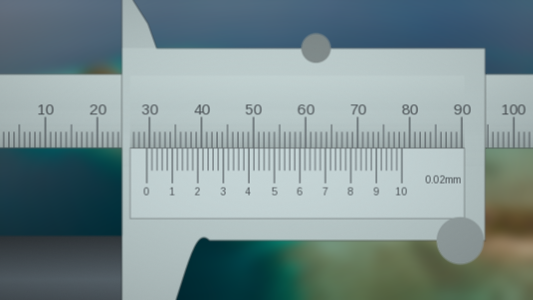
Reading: {"value": 29.5, "unit": "mm"}
